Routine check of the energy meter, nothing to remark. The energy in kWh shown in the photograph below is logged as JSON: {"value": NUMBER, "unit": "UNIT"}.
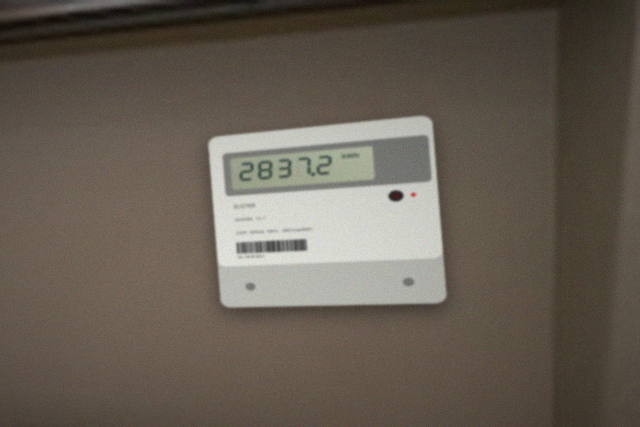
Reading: {"value": 2837.2, "unit": "kWh"}
